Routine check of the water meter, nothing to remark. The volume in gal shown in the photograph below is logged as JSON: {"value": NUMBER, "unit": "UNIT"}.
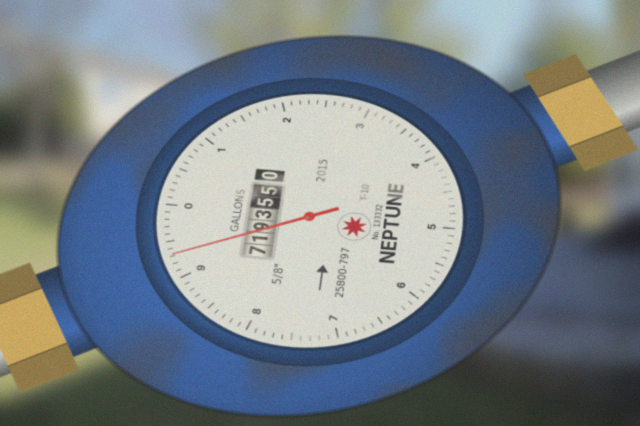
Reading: {"value": 7193549.3, "unit": "gal"}
